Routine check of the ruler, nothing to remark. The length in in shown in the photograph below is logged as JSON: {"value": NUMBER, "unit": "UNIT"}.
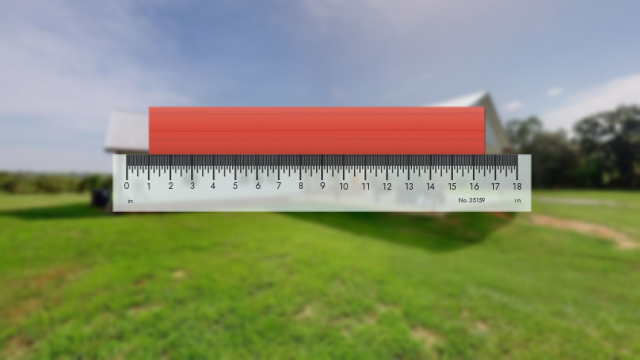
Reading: {"value": 15.5, "unit": "in"}
